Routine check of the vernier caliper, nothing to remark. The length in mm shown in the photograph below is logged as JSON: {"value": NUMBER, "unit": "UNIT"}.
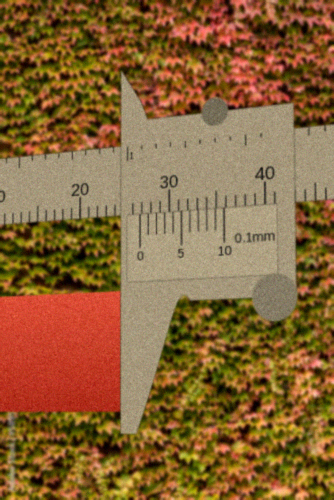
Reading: {"value": 26.8, "unit": "mm"}
